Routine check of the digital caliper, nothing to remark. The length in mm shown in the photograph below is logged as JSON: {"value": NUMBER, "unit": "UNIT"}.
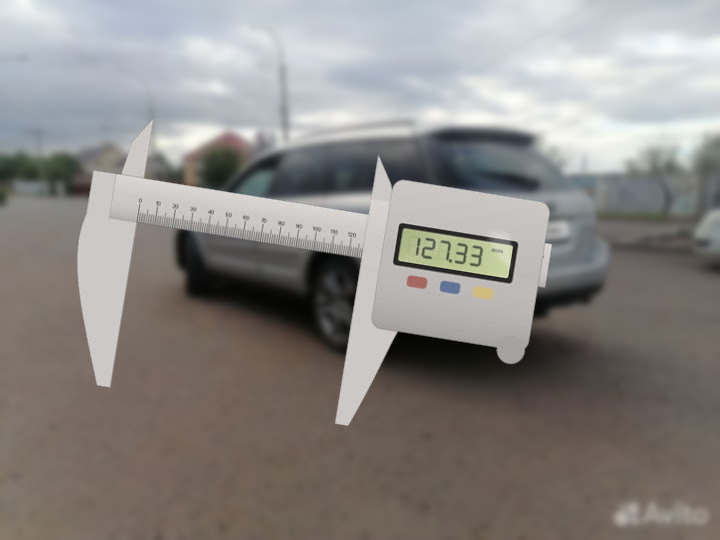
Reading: {"value": 127.33, "unit": "mm"}
